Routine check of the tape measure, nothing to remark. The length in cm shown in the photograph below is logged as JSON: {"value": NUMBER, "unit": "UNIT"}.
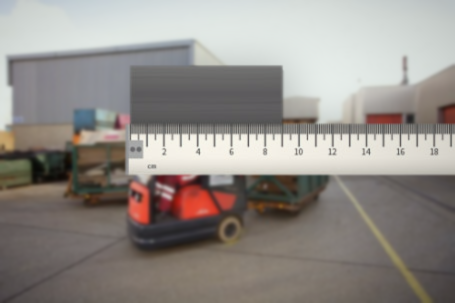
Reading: {"value": 9, "unit": "cm"}
